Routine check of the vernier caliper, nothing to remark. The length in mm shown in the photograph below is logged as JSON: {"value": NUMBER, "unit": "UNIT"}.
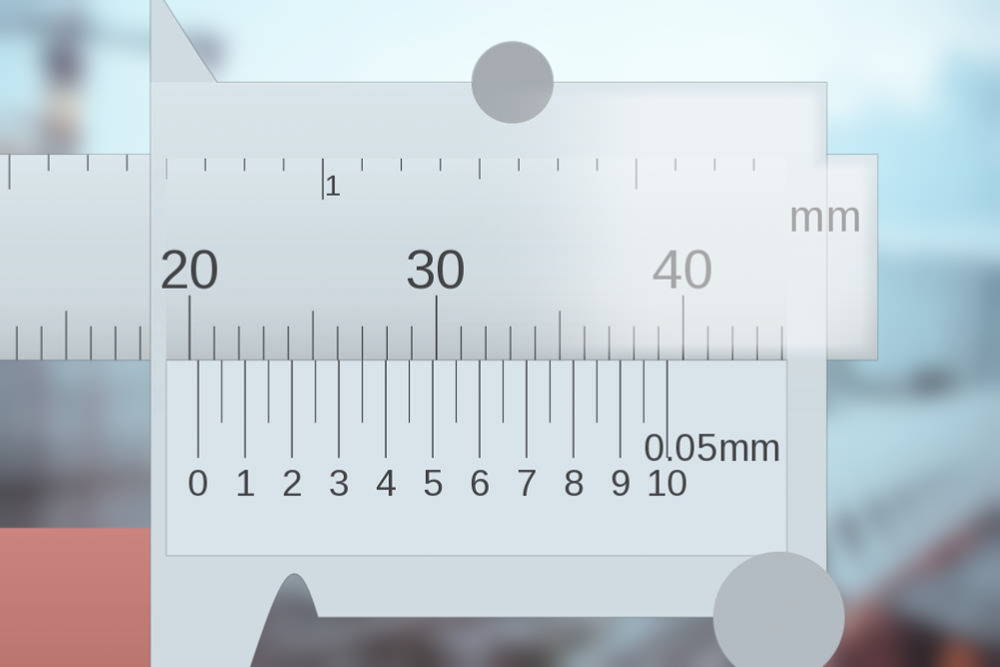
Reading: {"value": 20.35, "unit": "mm"}
